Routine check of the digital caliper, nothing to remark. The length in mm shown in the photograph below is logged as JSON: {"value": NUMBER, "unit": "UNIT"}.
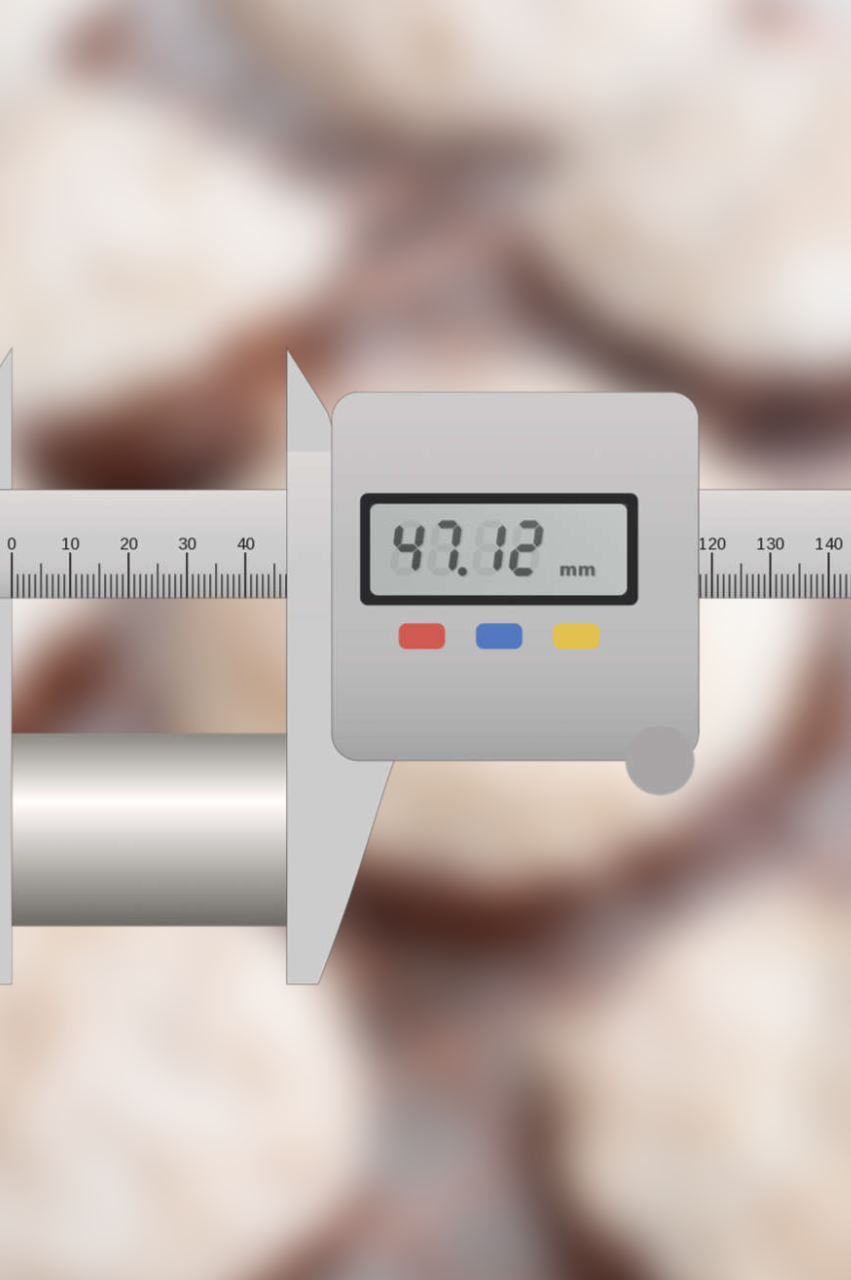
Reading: {"value": 47.12, "unit": "mm"}
